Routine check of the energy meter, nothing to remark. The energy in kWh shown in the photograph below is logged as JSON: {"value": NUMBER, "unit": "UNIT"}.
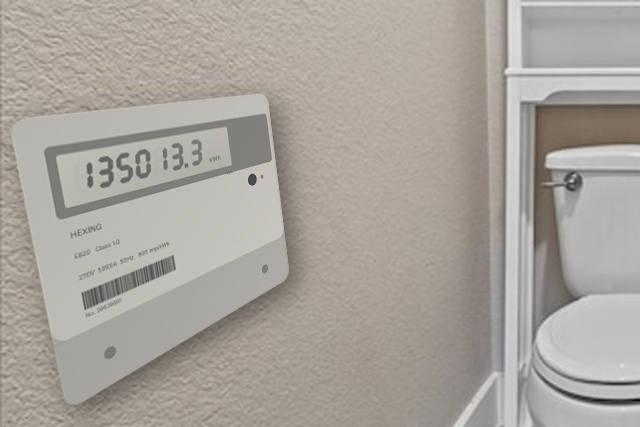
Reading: {"value": 135013.3, "unit": "kWh"}
